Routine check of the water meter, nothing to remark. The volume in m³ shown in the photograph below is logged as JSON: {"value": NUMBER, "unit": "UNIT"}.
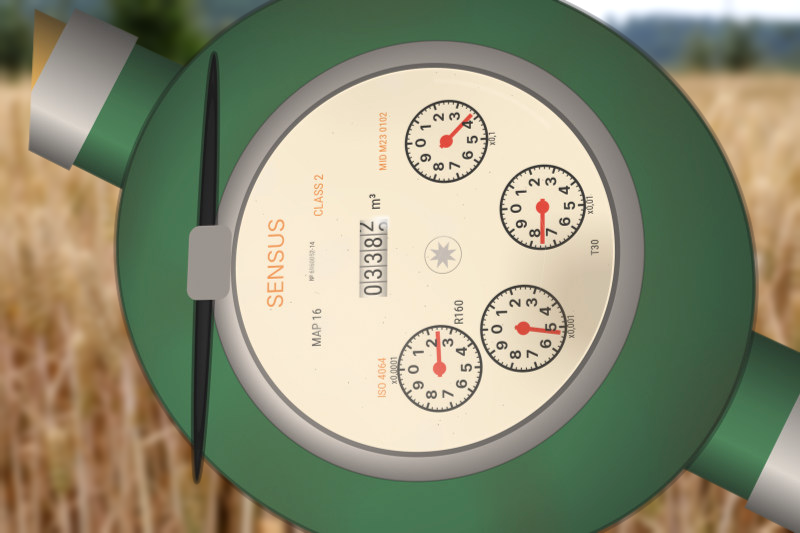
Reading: {"value": 3382.3752, "unit": "m³"}
